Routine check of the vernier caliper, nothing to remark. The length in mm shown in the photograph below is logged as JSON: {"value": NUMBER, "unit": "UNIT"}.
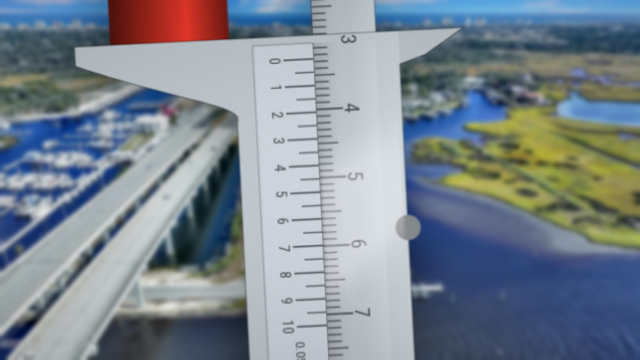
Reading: {"value": 32.6, "unit": "mm"}
